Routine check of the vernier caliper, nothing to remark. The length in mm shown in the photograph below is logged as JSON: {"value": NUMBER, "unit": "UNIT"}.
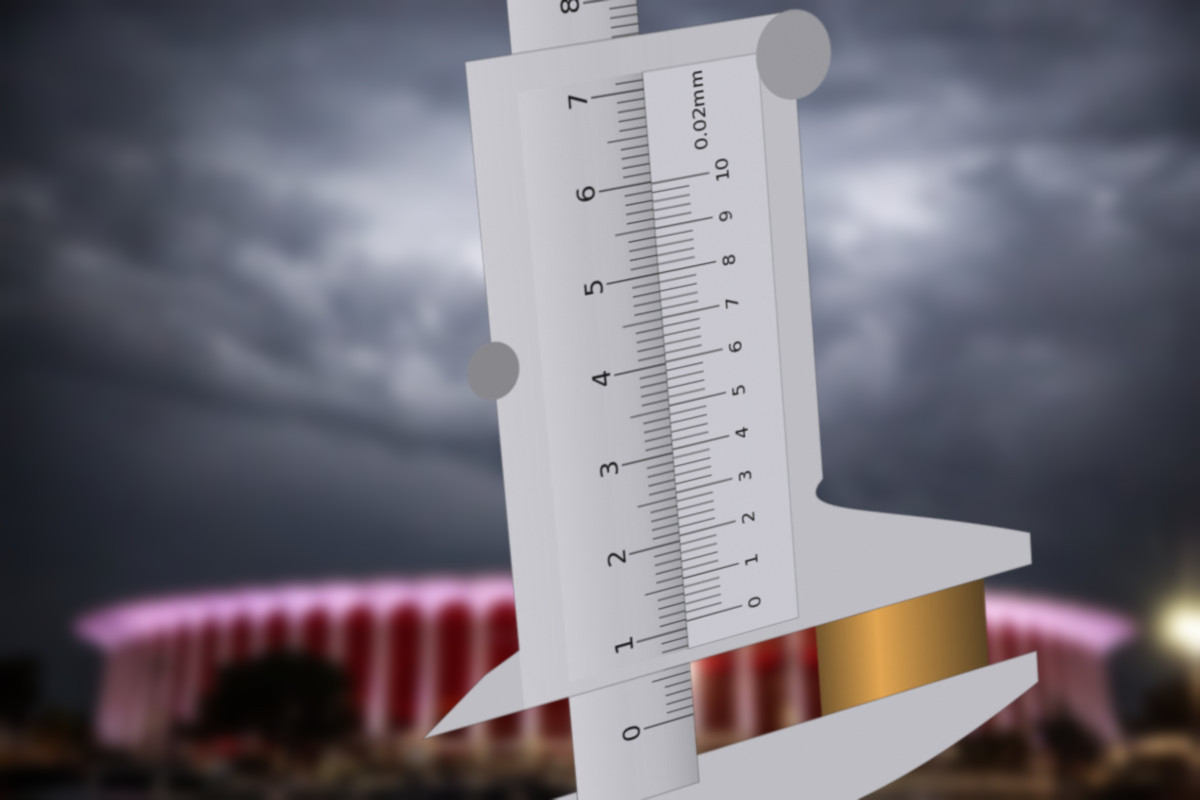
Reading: {"value": 10.8, "unit": "mm"}
